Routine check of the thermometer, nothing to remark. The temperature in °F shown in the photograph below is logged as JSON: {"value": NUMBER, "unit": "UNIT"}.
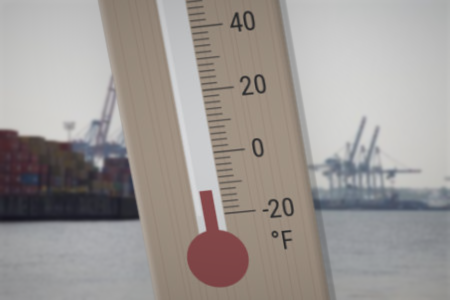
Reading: {"value": -12, "unit": "°F"}
